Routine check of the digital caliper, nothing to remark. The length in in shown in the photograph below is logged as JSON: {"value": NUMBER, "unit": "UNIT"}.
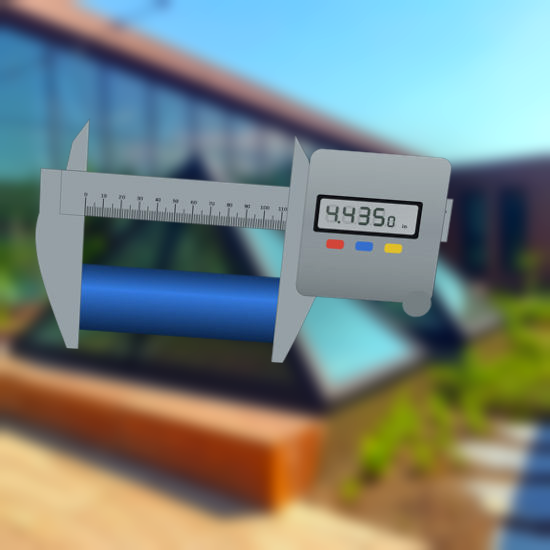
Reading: {"value": 4.4350, "unit": "in"}
